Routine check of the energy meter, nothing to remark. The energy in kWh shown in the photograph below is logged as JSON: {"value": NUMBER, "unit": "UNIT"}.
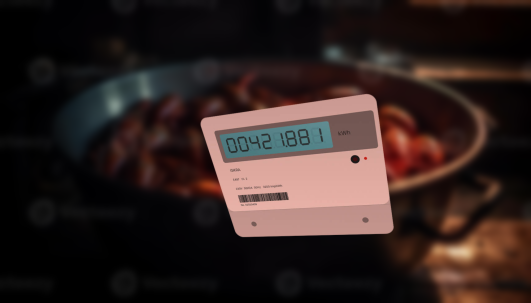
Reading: {"value": 421.881, "unit": "kWh"}
